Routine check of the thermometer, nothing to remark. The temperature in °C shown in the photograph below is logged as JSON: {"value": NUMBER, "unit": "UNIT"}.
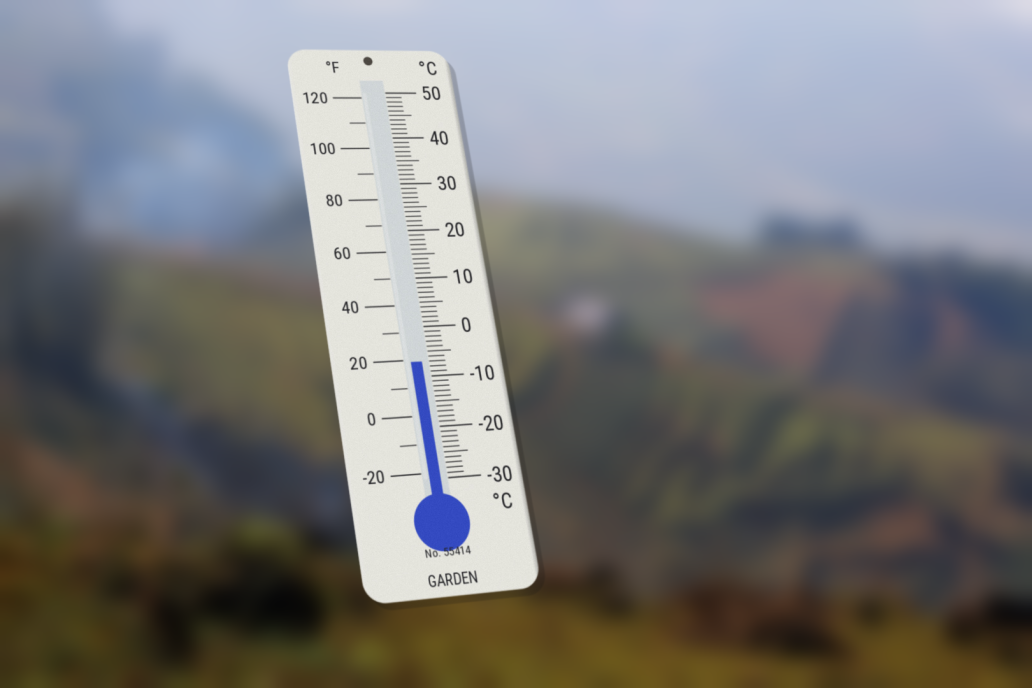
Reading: {"value": -7, "unit": "°C"}
